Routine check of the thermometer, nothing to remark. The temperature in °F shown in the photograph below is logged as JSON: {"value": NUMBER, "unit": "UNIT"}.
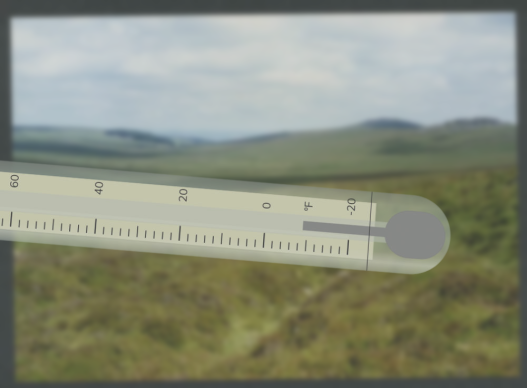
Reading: {"value": -9, "unit": "°F"}
